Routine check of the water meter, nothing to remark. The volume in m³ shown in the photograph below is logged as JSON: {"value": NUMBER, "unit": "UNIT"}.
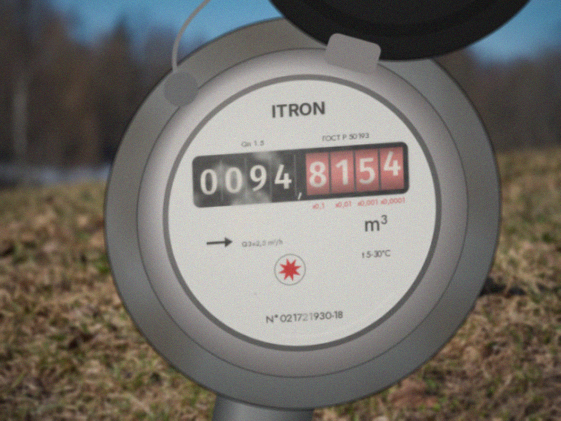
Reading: {"value": 94.8154, "unit": "m³"}
